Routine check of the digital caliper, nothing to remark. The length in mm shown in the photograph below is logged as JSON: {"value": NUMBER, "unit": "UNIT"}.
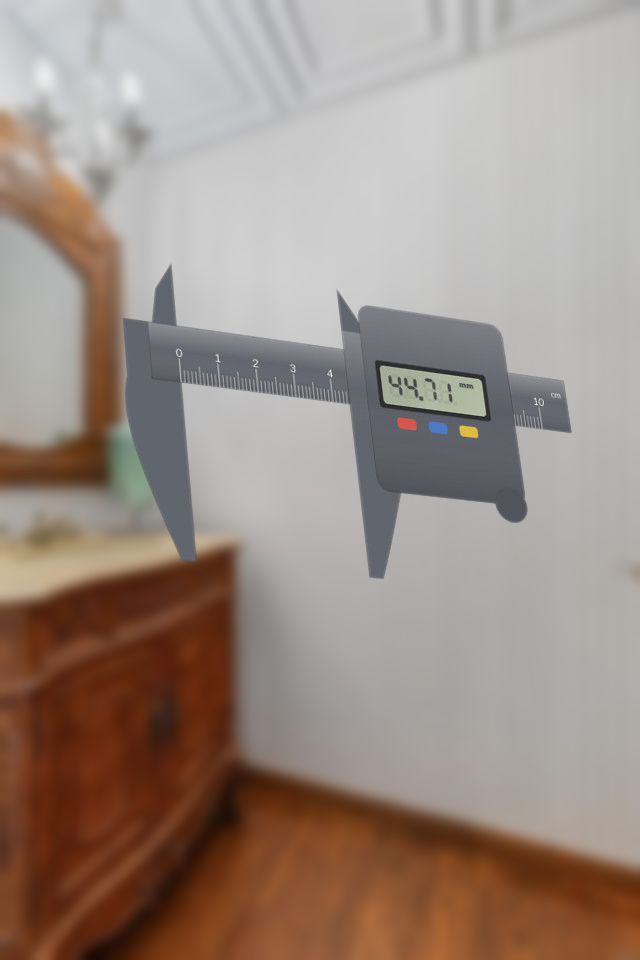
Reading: {"value": 44.71, "unit": "mm"}
